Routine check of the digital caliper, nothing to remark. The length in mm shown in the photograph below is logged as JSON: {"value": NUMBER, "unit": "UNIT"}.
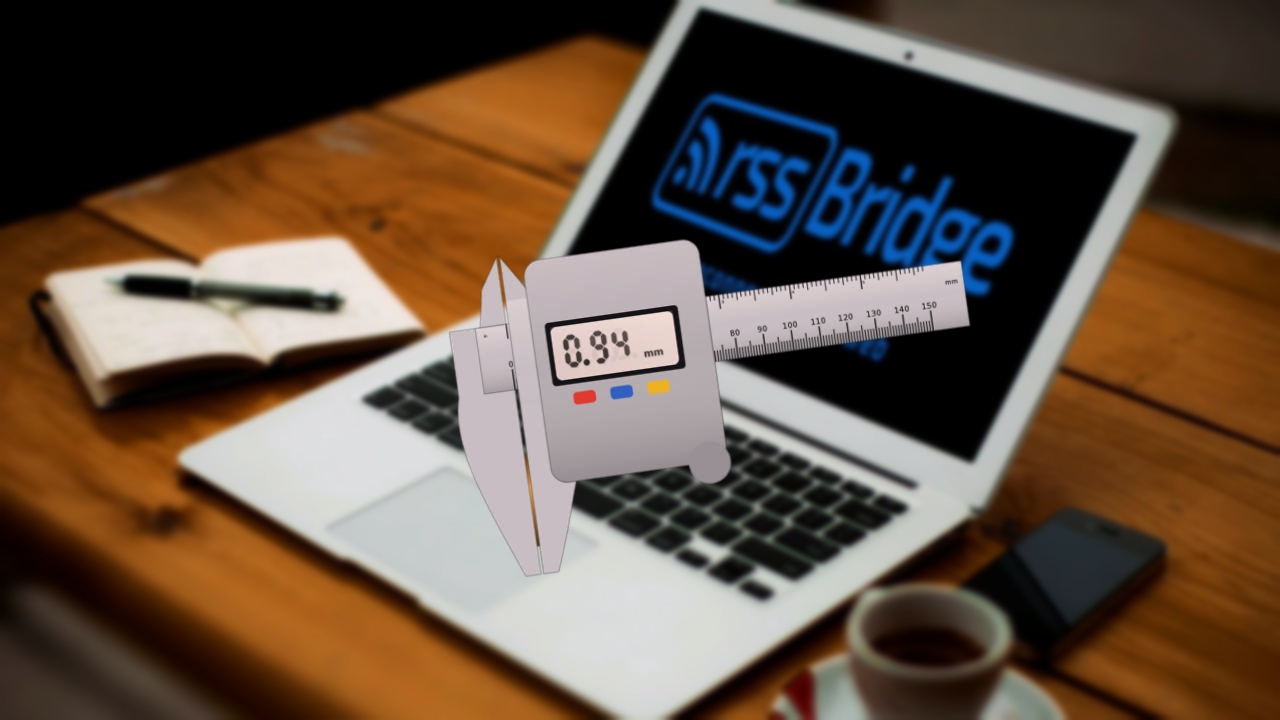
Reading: {"value": 0.94, "unit": "mm"}
